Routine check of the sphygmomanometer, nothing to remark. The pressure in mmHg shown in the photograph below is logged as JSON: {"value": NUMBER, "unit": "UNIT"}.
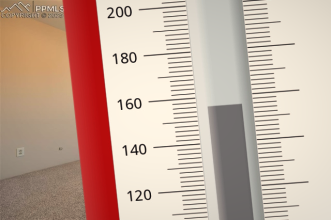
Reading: {"value": 156, "unit": "mmHg"}
